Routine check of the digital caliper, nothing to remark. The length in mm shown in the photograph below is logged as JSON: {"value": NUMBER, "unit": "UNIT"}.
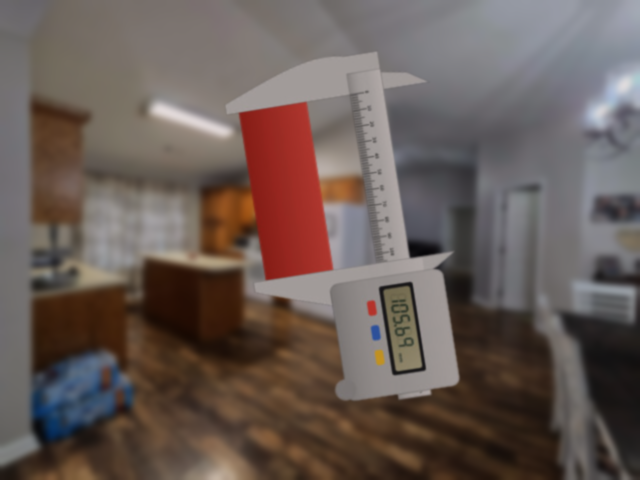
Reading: {"value": 105.69, "unit": "mm"}
